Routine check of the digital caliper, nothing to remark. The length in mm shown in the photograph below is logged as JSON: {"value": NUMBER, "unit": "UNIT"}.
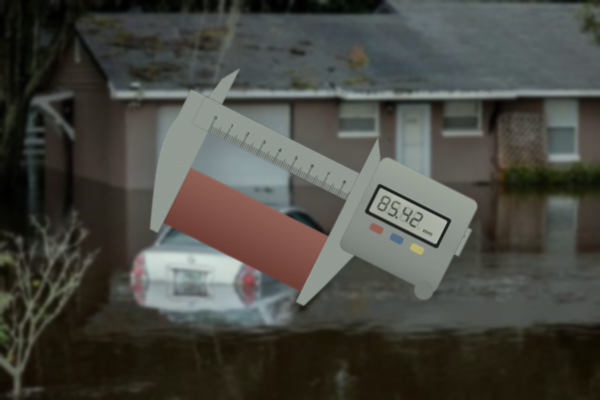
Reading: {"value": 85.42, "unit": "mm"}
